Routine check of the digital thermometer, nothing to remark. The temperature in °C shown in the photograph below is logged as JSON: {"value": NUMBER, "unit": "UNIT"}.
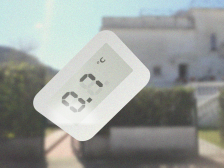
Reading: {"value": 0.7, "unit": "°C"}
